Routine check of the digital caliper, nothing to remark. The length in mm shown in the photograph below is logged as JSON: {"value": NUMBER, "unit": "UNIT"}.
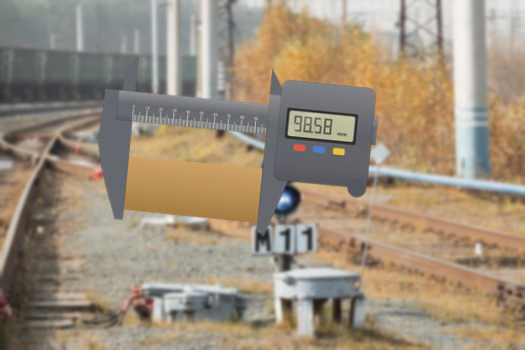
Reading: {"value": 98.58, "unit": "mm"}
